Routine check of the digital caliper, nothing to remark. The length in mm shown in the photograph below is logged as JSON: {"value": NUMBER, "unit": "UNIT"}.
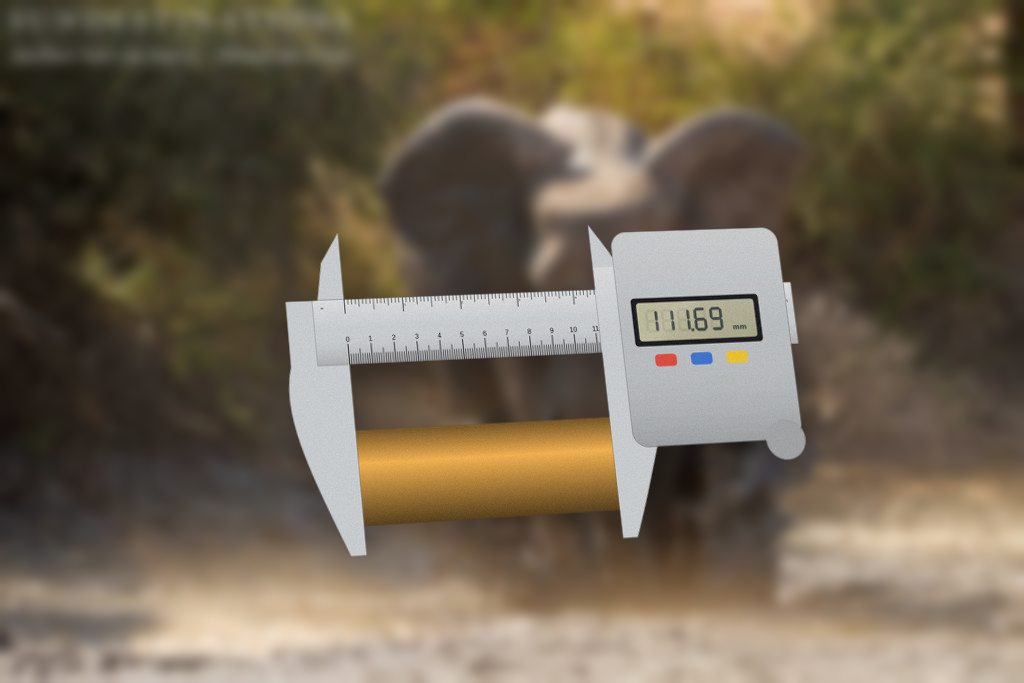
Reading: {"value": 111.69, "unit": "mm"}
